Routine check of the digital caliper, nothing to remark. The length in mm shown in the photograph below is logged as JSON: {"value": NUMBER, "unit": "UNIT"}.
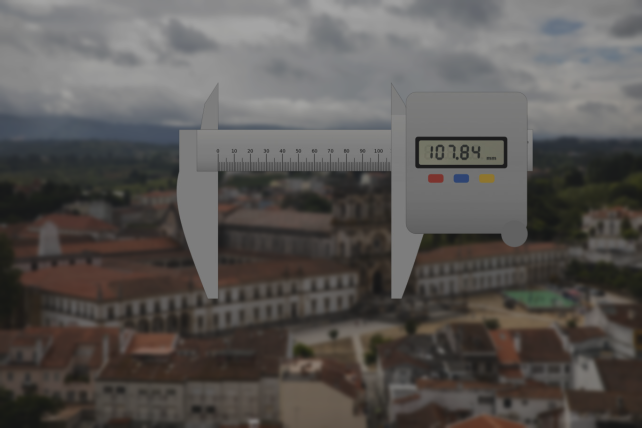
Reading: {"value": 107.84, "unit": "mm"}
